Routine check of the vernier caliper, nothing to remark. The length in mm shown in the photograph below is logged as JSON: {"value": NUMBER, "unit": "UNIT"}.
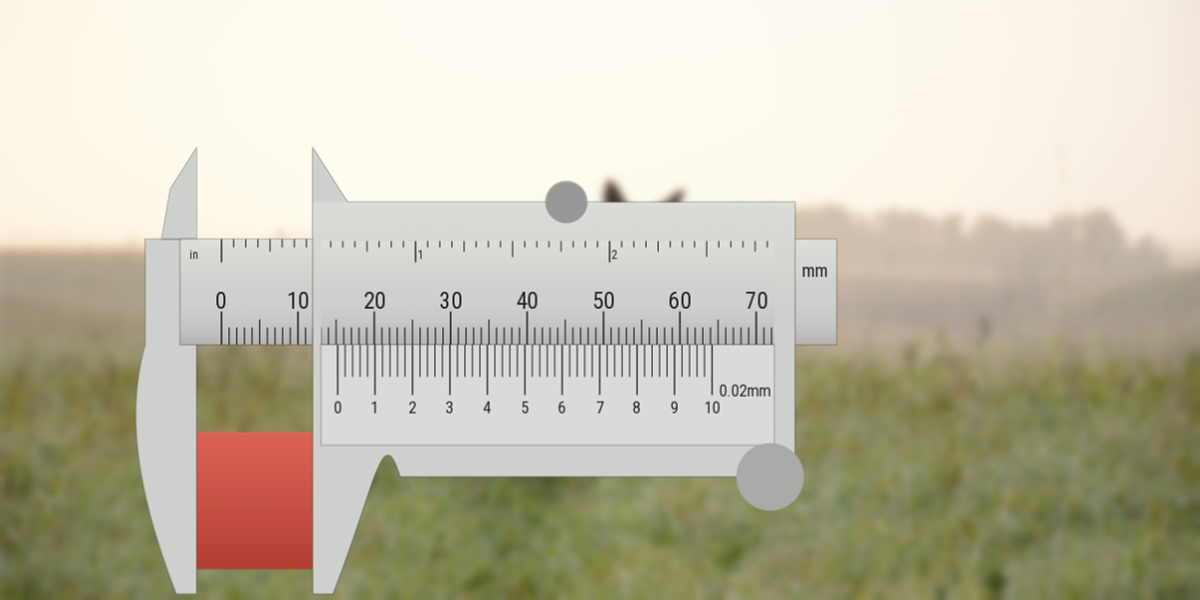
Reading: {"value": 15.2, "unit": "mm"}
